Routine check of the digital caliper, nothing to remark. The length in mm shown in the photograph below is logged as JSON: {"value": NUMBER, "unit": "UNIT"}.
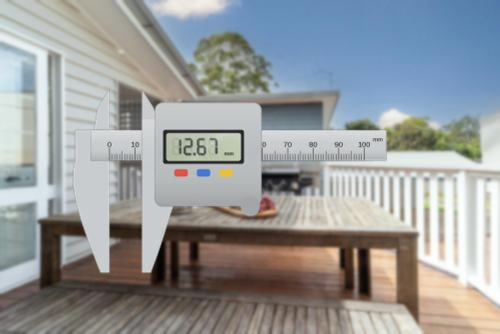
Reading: {"value": 12.67, "unit": "mm"}
